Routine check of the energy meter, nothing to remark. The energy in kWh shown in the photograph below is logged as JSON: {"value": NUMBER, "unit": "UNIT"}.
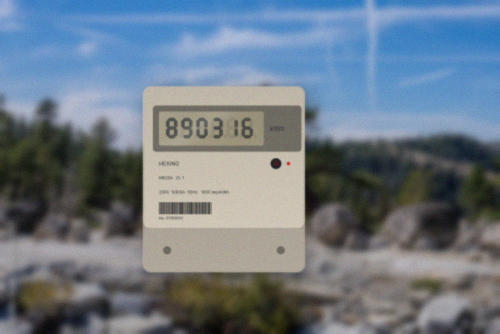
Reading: {"value": 890316, "unit": "kWh"}
